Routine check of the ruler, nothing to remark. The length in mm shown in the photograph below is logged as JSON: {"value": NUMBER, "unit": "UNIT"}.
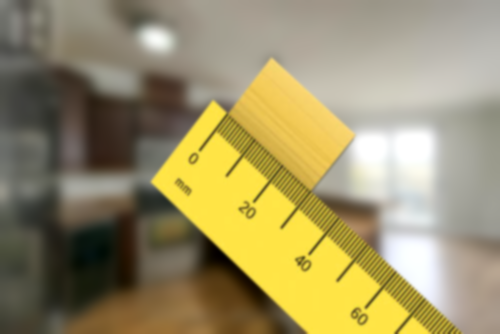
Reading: {"value": 30, "unit": "mm"}
